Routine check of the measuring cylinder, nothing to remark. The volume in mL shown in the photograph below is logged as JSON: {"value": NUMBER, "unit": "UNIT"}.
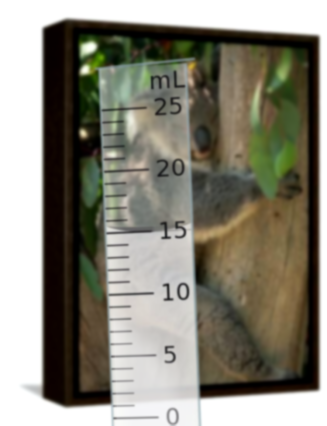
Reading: {"value": 15, "unit": "mL"}
